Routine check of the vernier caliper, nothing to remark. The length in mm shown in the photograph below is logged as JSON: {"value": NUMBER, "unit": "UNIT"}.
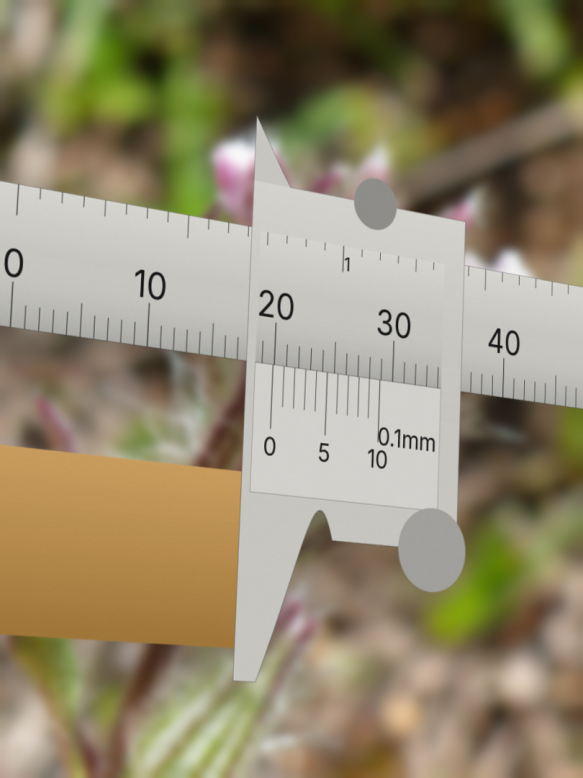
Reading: {"value": 19.9, "unit": "mm"}
